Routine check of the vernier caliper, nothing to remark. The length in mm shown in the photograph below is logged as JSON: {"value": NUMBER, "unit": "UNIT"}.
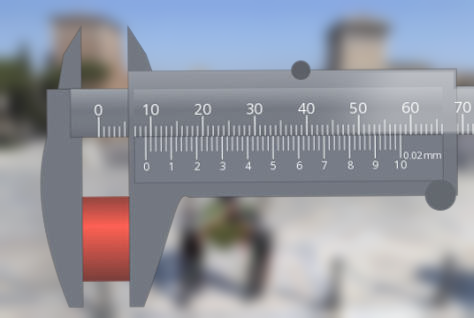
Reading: {"value": 9.0, "unit": "mm"}
